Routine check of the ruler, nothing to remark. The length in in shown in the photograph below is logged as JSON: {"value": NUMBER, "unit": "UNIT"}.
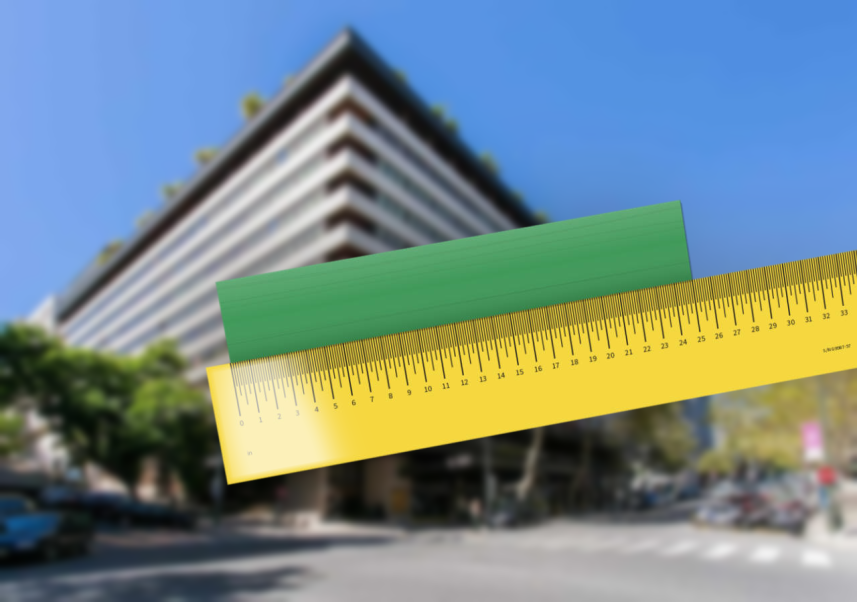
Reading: {"value": 25, "unit": "in"}
